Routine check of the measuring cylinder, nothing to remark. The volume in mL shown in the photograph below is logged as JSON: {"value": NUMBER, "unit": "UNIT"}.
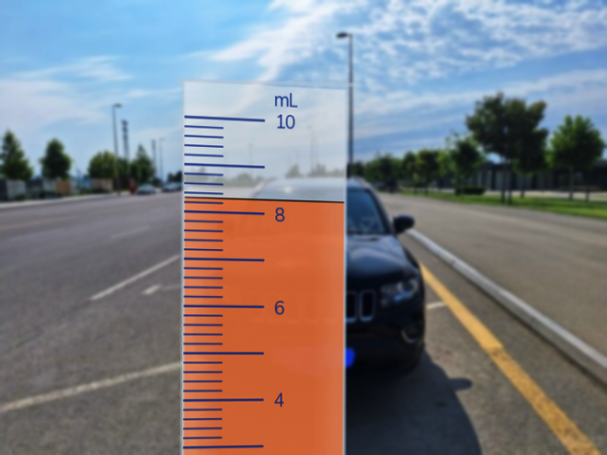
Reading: {"value": 8.3, "unit": "mL"}
